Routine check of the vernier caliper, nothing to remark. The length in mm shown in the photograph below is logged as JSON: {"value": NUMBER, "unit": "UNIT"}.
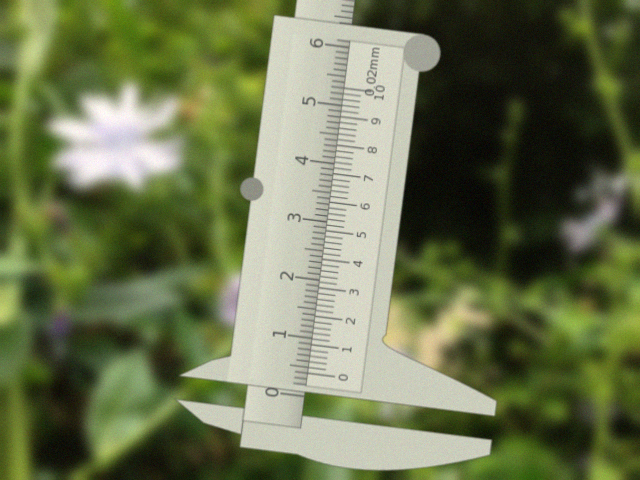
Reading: {"value": 4.0, "unit": "mm"}
